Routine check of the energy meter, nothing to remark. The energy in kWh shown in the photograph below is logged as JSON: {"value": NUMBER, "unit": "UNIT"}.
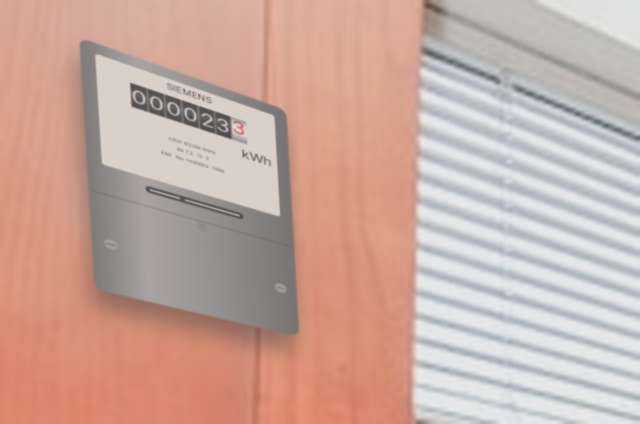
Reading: {"value": 23.3, "unit": "kWh"}
